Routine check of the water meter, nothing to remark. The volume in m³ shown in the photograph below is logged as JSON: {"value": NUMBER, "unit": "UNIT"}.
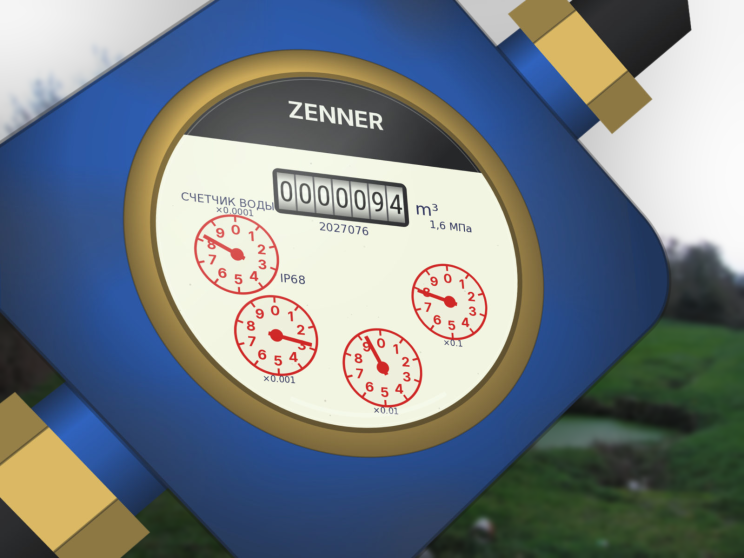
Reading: {"value": 94.7928, "unit": "m³"}
